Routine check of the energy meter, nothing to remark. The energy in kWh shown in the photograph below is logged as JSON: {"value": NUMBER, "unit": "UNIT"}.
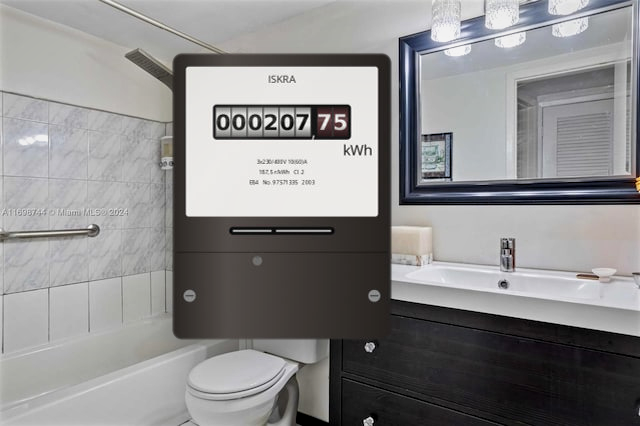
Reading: {"value": 207.75, "unit": "kWh"}
